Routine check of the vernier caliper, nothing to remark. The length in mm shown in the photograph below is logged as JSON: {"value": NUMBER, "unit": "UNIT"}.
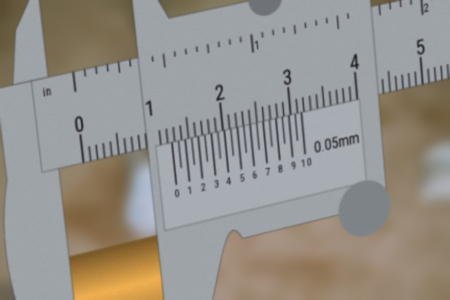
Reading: {"value": 12.6, "unit": "mm"}
